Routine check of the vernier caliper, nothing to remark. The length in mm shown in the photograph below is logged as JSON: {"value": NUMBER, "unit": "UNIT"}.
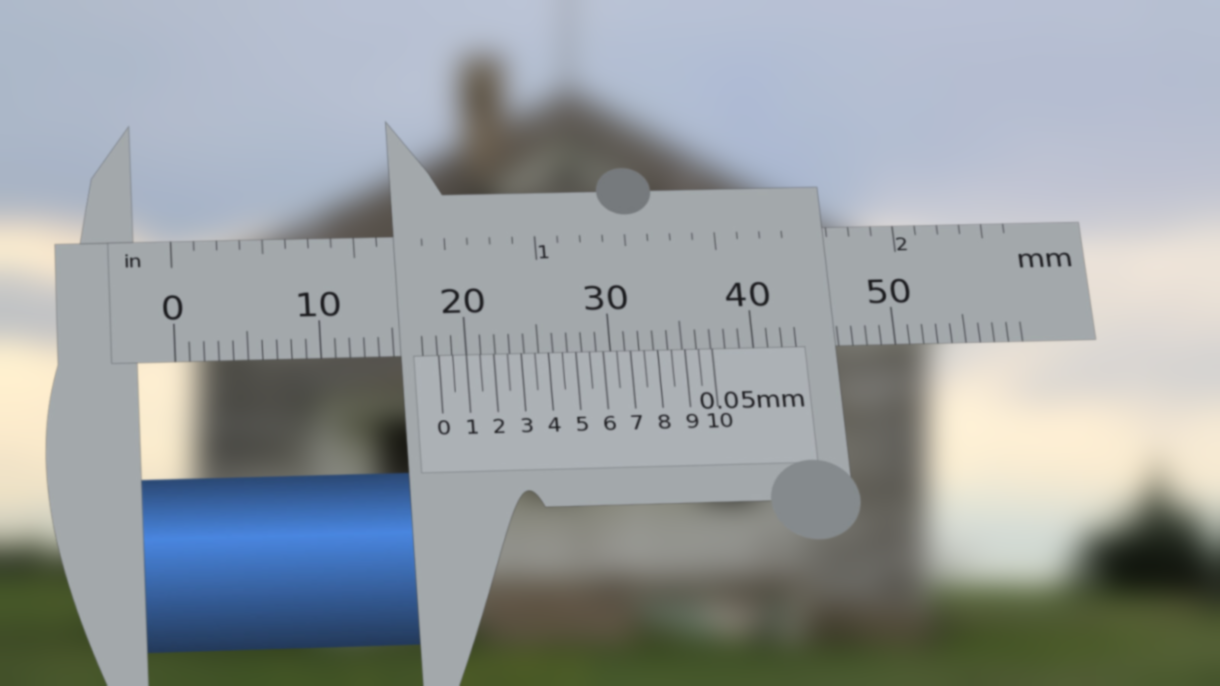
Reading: {"value": 18.1, "unit": "mm"}
